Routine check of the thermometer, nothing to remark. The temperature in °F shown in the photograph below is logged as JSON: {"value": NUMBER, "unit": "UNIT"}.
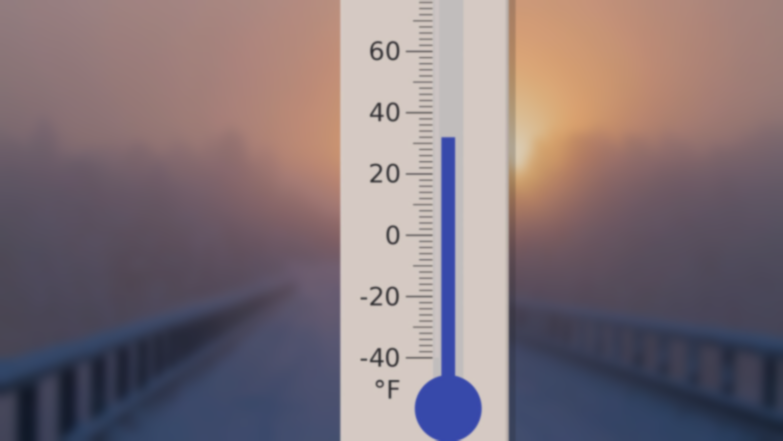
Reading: {"value": 32, "unit": "°F"}
